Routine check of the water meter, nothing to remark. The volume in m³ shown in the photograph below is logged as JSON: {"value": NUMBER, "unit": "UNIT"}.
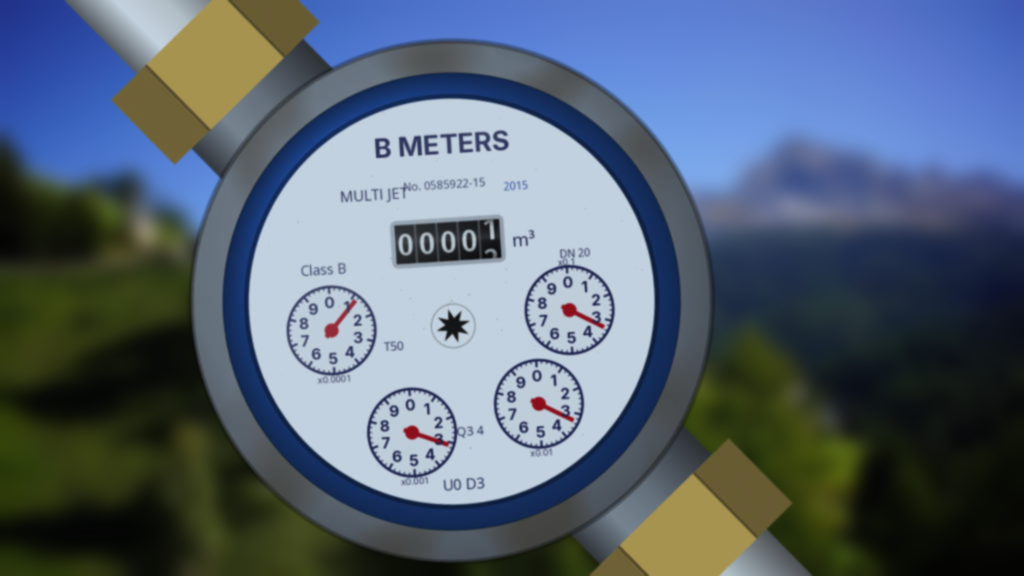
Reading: {"value": 1.3331, "unit": "m³"}
